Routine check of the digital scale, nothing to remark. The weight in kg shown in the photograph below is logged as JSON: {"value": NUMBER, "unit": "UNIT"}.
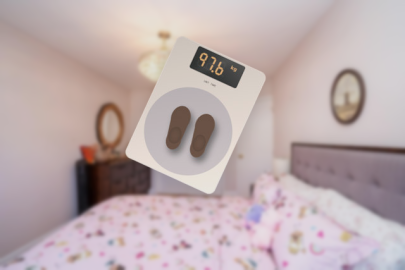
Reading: {"value": 97.6, "unit": "kg"}
